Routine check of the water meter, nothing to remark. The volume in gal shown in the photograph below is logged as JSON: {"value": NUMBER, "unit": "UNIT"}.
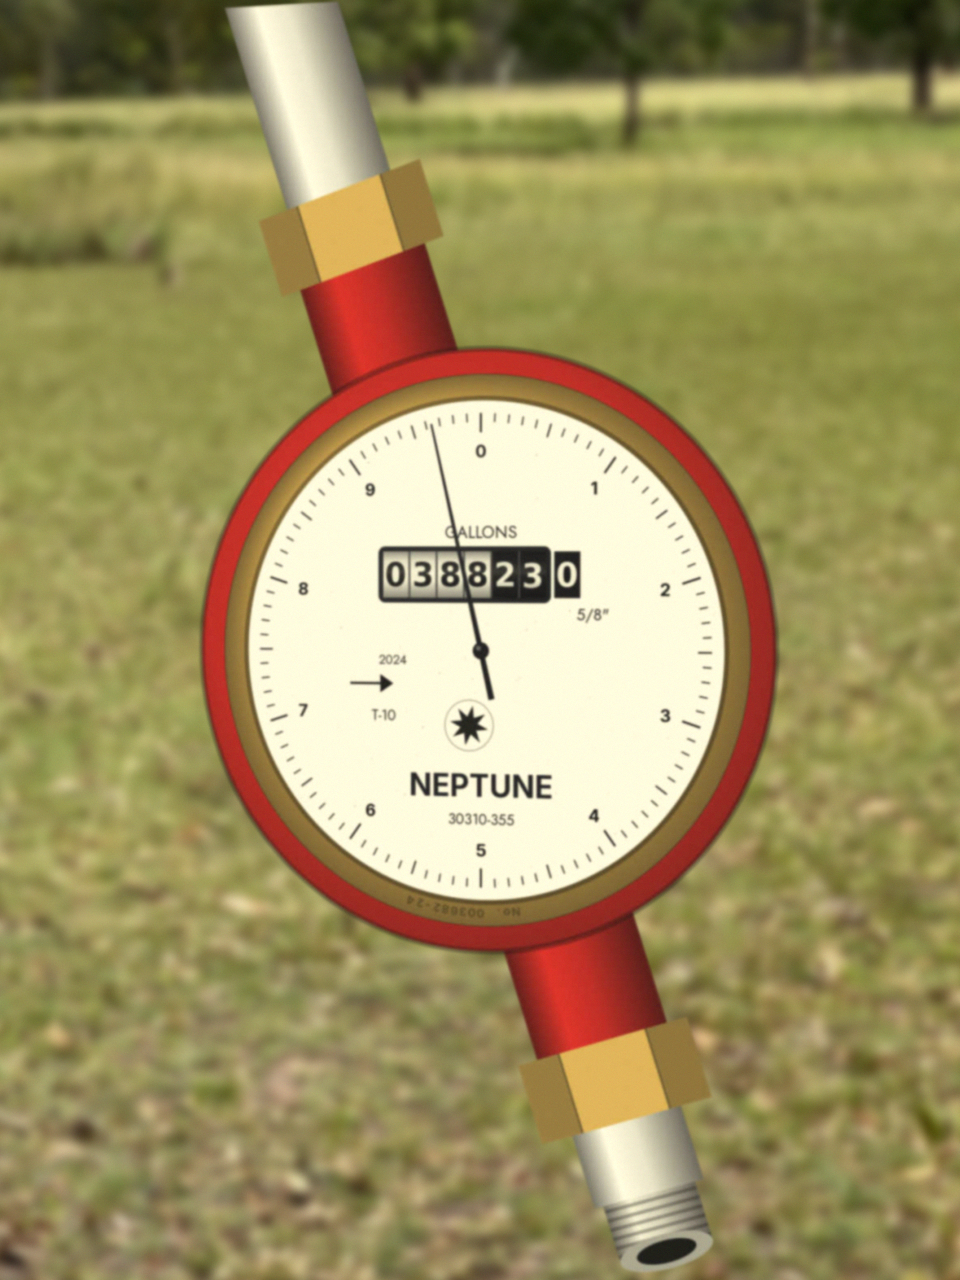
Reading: {"value": 388229.6, "unit": "gal"}
